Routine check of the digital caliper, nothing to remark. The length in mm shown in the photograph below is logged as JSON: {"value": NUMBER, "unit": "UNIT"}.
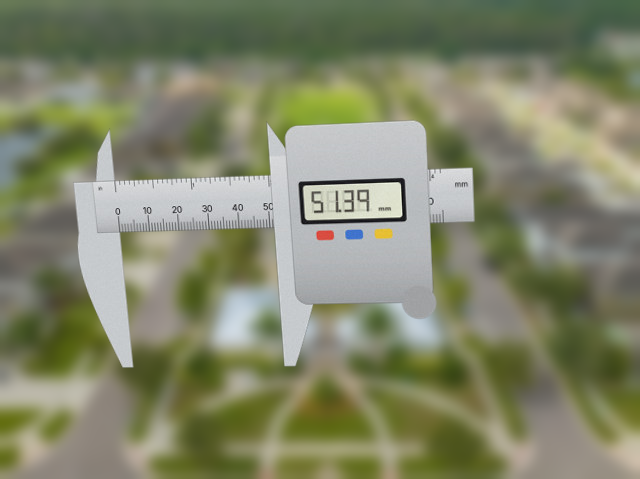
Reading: {"value": 51.39, "unit": "mm"}
